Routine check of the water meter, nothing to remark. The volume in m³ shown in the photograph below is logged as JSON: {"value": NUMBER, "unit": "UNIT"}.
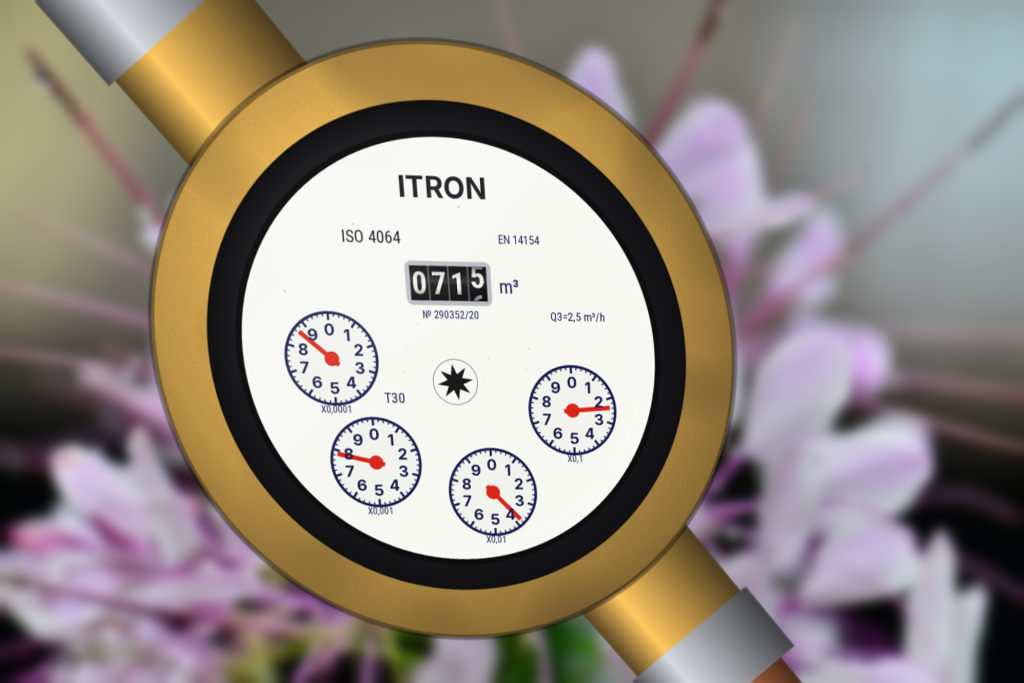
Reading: {"value": 715.2378, "unit": "m³"}
